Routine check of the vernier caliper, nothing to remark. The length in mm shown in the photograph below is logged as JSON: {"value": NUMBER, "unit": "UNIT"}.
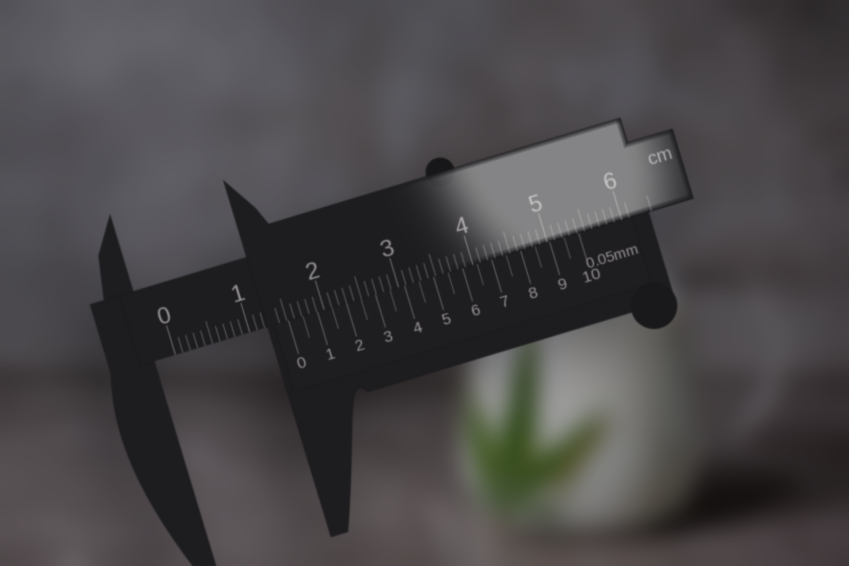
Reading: {"value": 15.2, "unit": "mm"}
